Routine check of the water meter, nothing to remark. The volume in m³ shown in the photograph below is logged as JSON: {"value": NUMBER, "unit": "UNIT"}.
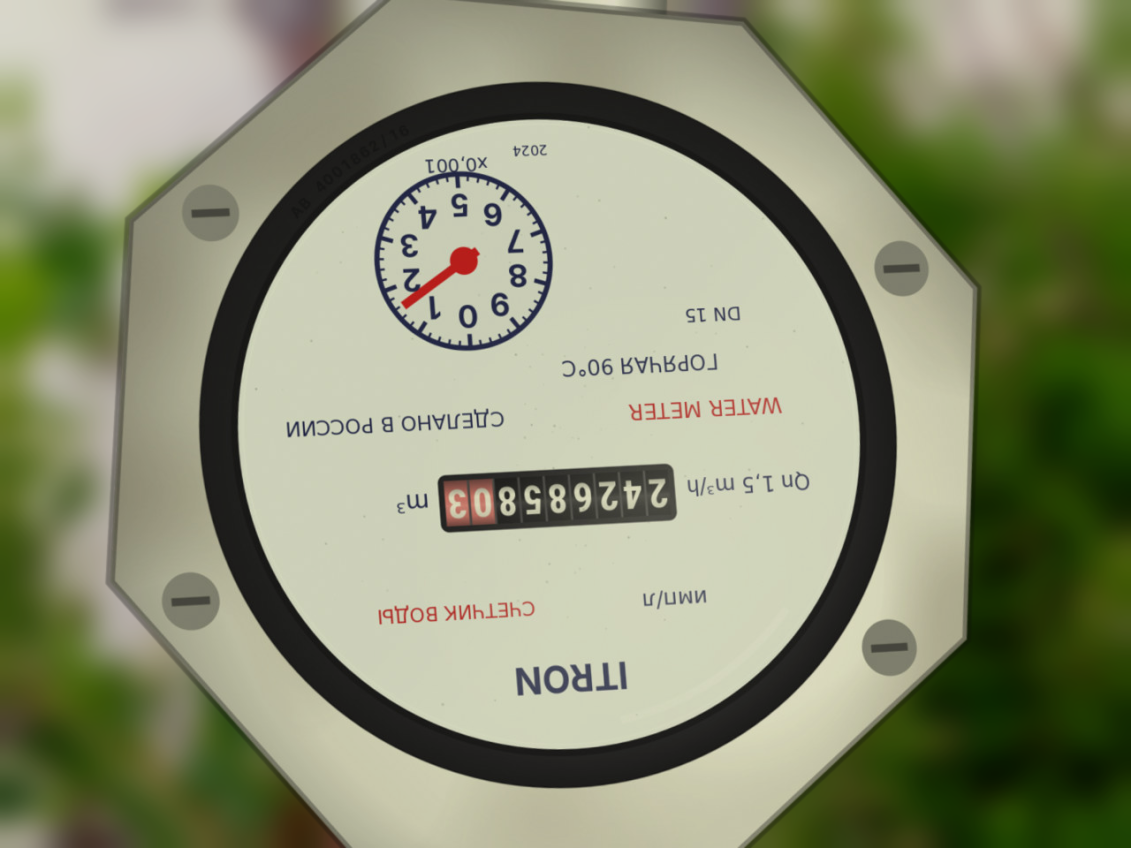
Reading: {"value": 2426858.031, "unit": "m³"}
